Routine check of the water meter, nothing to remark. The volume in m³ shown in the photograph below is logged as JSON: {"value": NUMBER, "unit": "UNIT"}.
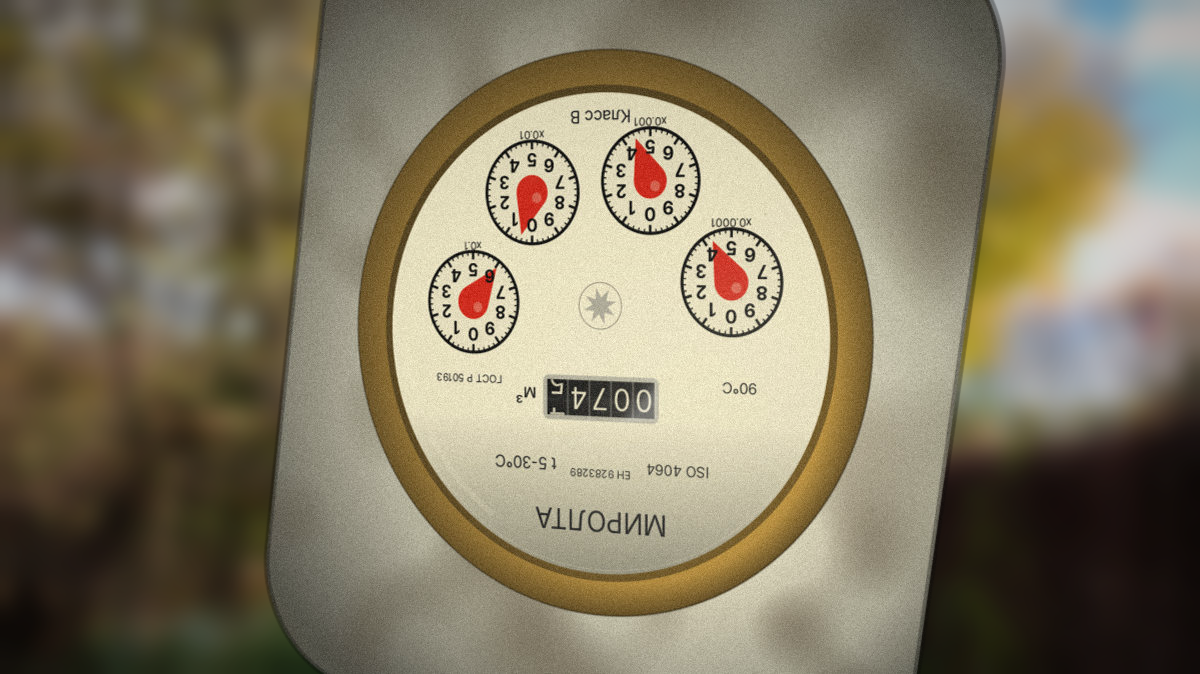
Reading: {"value": 744.6044, "unit": "m³"}
